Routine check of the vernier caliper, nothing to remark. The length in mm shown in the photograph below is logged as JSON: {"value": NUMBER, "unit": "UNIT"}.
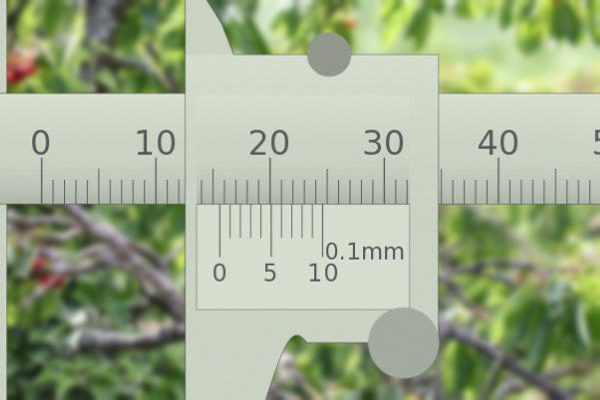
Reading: {"value": 15.6, "unit": "mm"}
